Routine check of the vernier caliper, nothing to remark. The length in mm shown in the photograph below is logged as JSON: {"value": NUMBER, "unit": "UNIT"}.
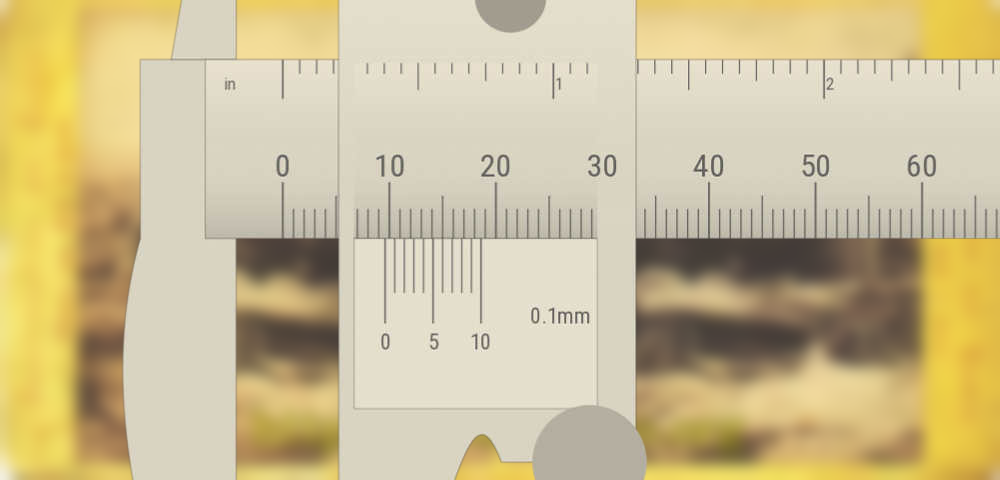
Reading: {"value": 9.6, "unit": "mm"}
